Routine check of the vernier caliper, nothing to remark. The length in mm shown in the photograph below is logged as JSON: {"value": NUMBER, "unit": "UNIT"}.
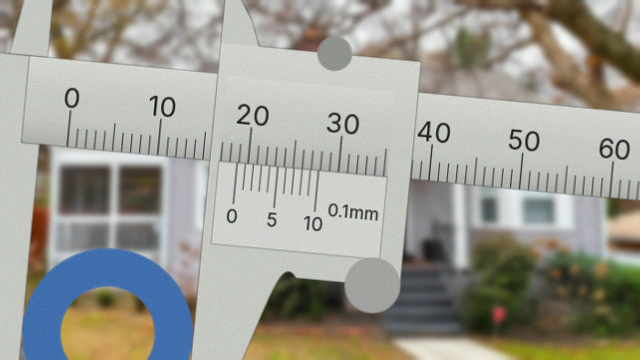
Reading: {"value": 18.8, "unit": "mm"}
